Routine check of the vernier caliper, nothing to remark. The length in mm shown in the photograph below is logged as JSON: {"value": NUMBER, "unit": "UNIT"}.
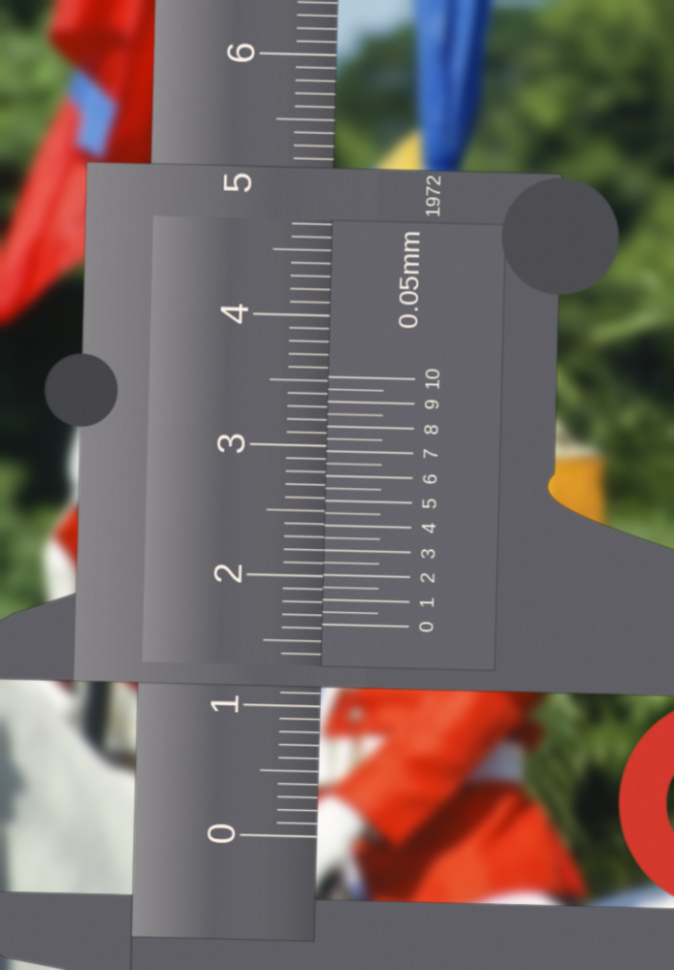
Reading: {"value": 16.3, "unit": "mm"}
